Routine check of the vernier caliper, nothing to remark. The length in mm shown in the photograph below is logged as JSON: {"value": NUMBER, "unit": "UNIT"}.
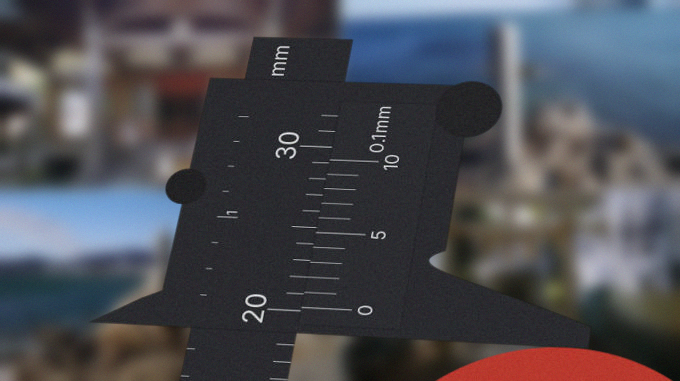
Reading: {"value": 20.2, "unit": "mm"}
